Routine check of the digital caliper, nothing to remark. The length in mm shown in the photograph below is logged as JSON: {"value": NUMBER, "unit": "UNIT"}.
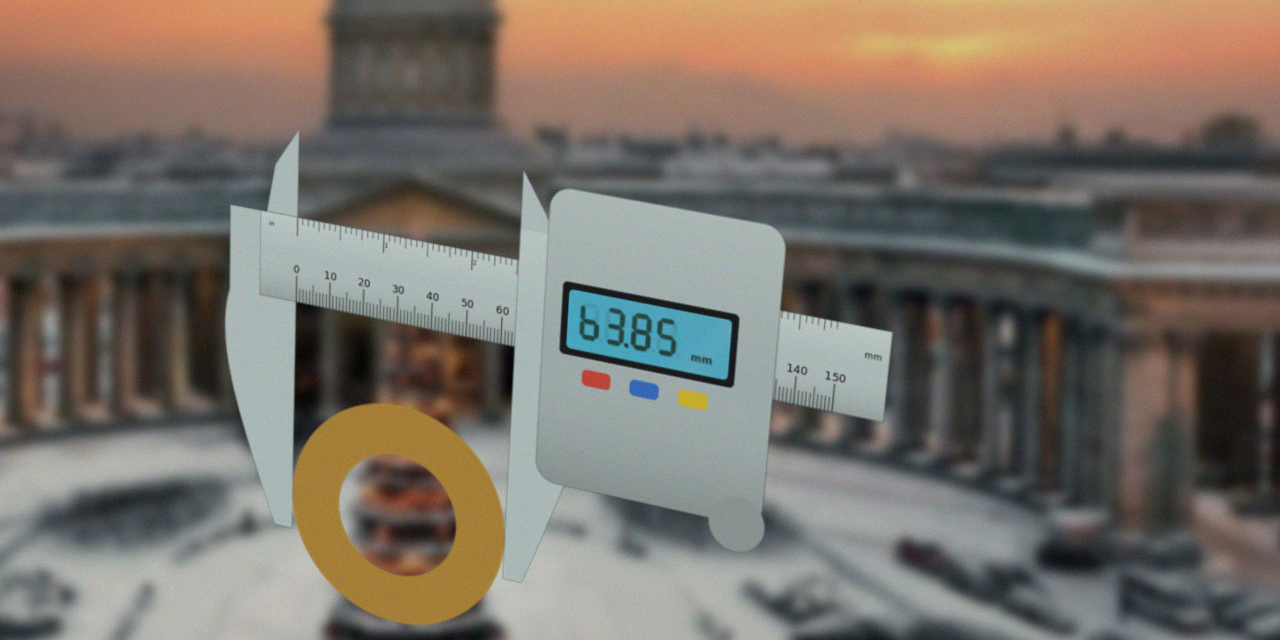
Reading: {"value": 63.85, "unit": "mm"}
